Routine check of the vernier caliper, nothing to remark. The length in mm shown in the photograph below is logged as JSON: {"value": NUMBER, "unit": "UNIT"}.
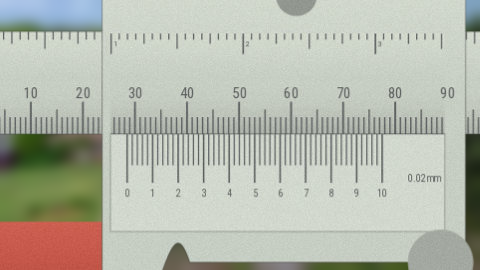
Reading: {"value": 28.5, "unit": "mm"}
